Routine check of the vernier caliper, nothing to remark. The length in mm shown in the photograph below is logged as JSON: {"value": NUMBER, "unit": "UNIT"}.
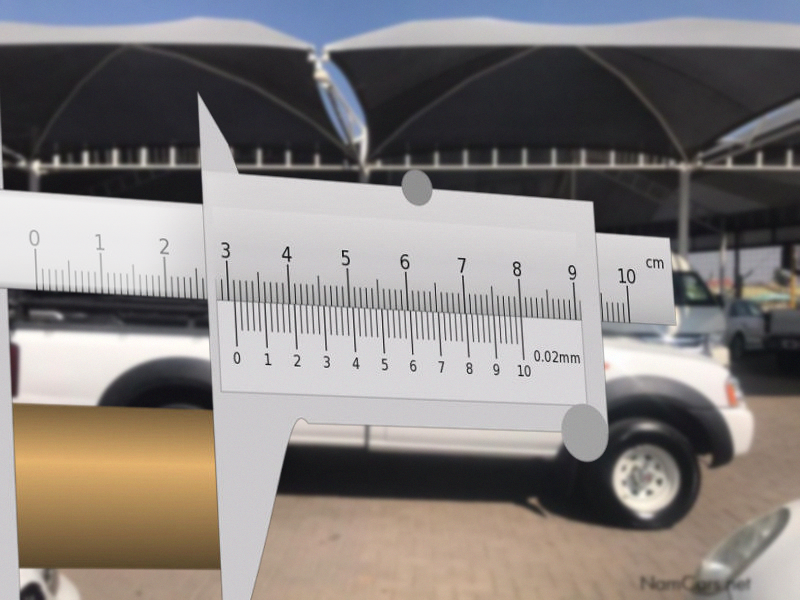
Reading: {"value": 31.0, "unit": "mm"}
